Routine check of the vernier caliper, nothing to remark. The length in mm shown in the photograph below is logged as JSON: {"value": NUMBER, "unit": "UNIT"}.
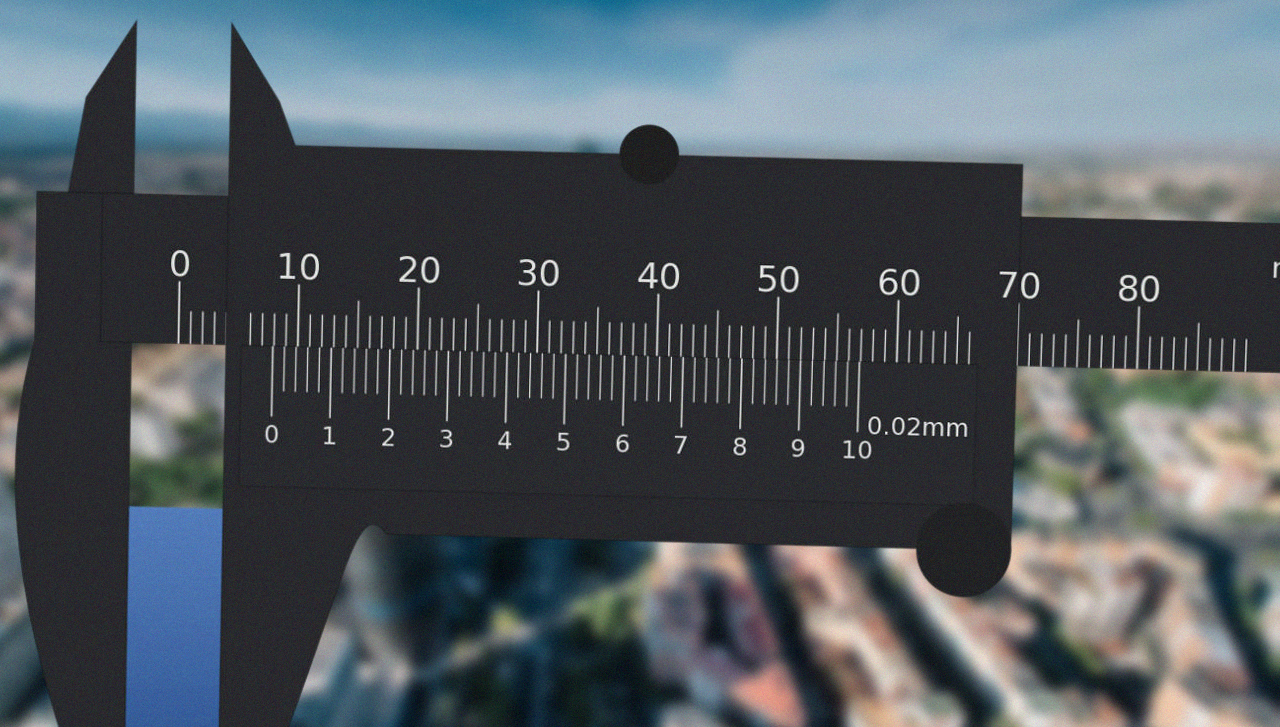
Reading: {"value": 7.9, "unit": "mm"}
